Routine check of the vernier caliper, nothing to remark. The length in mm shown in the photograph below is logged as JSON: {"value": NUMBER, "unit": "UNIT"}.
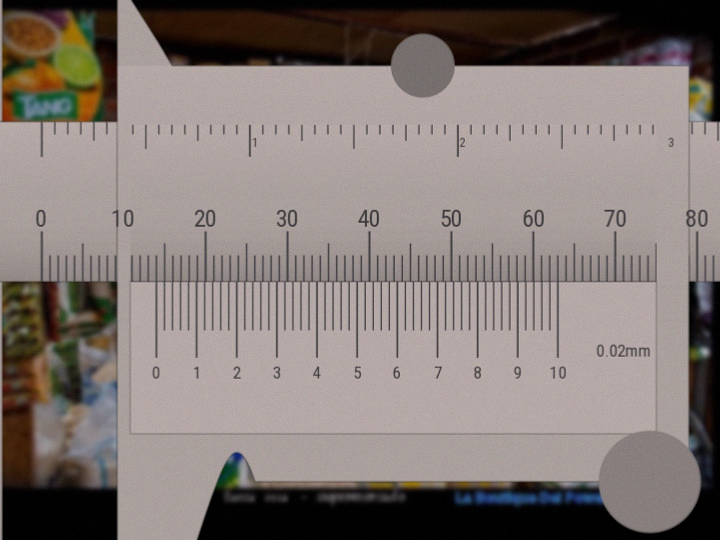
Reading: {"value": 14.0, "unit": "mm"}
